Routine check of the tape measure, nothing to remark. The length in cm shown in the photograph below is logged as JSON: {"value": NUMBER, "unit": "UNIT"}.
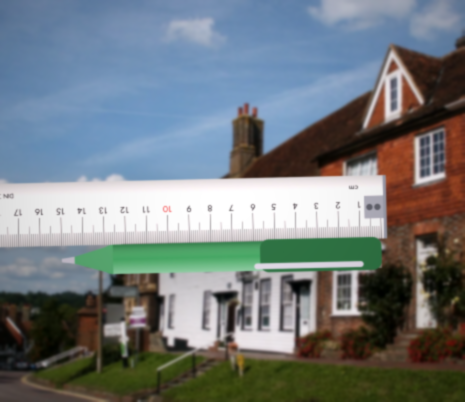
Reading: {"value": 15, "unit": "cm"}
